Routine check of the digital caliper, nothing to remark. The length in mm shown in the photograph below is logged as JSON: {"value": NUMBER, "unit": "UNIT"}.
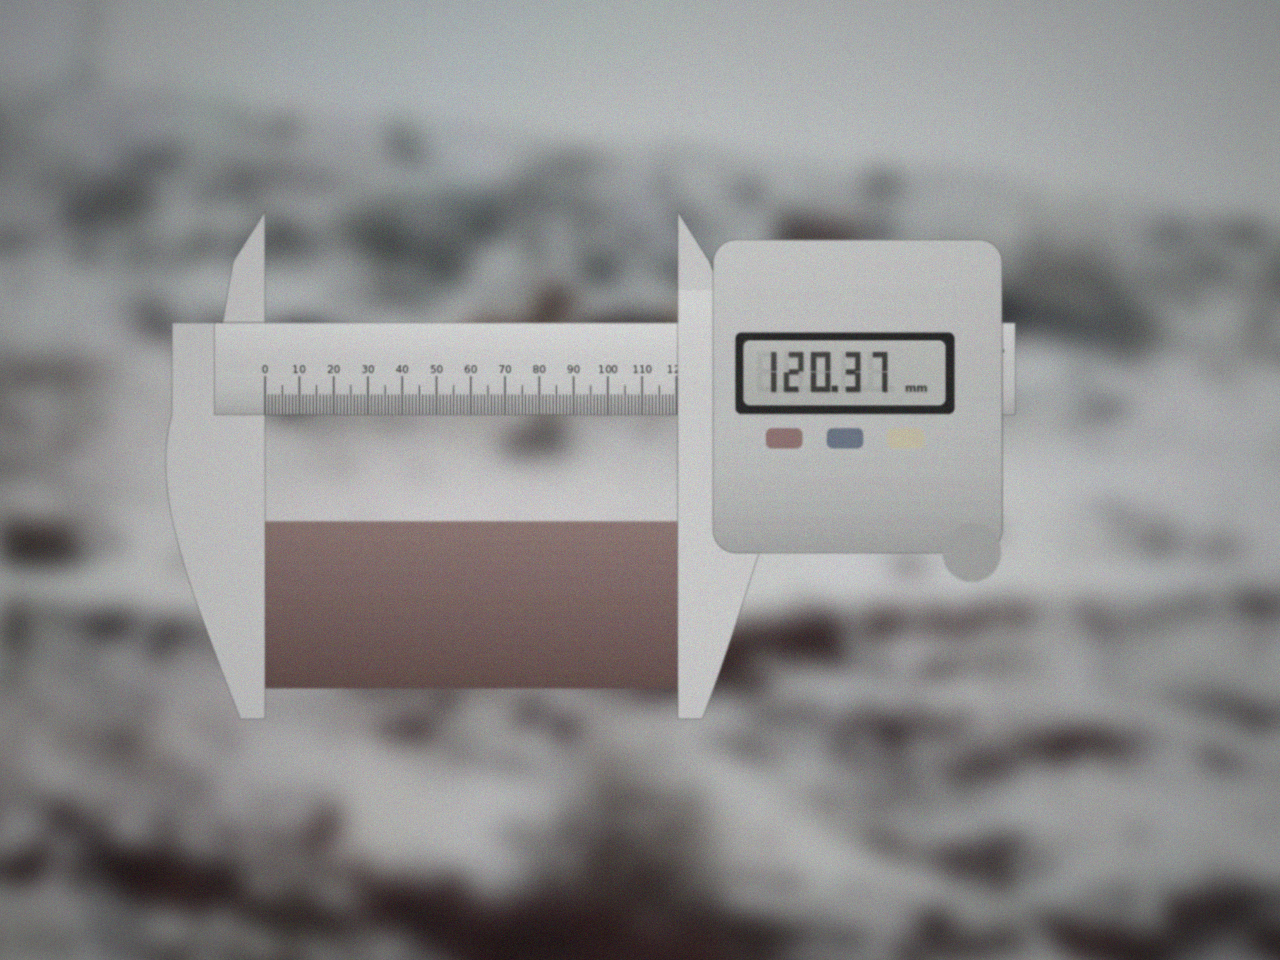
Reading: {"value": 120.37, "unit": "mm"}
